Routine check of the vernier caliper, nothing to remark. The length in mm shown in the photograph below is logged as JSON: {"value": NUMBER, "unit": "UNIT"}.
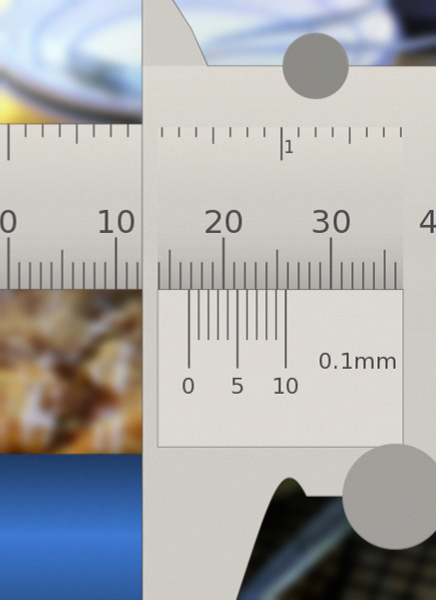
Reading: {"value": 16.8, "unit": "mm"}
